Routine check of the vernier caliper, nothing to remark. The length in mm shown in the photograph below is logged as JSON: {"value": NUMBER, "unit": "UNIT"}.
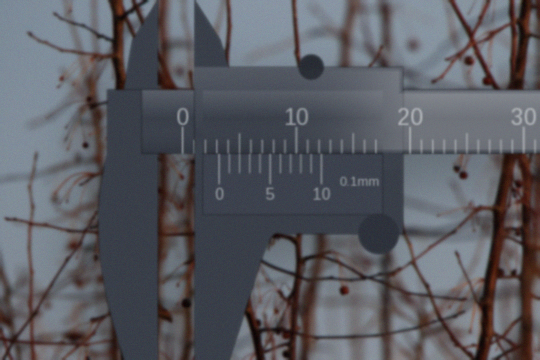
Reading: {"value": 3.2, "unit": "mm"}
